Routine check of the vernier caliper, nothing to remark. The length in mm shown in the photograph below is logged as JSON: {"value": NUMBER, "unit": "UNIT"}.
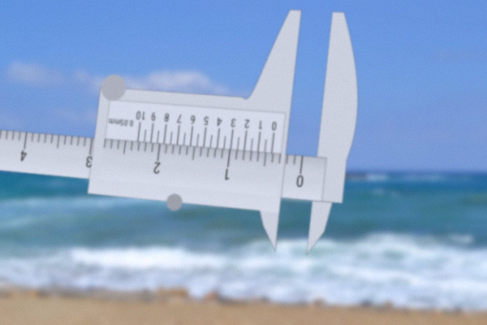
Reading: {"value": 4.2, "unit": "mm"}
